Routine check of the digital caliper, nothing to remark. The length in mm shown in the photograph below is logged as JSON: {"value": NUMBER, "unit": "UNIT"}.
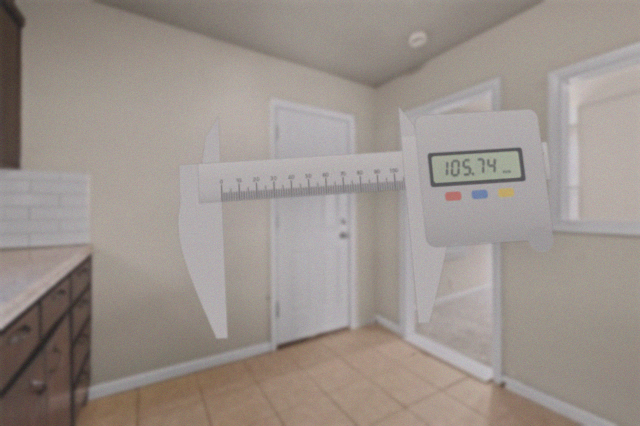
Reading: {"value": 105.74, "unit": "mm"}
